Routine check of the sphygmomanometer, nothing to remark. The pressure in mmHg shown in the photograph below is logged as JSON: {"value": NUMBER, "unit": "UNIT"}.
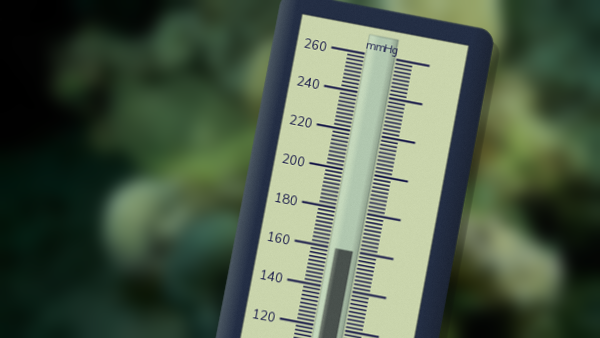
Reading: {"value": 160, "unit": "mmHg"}
